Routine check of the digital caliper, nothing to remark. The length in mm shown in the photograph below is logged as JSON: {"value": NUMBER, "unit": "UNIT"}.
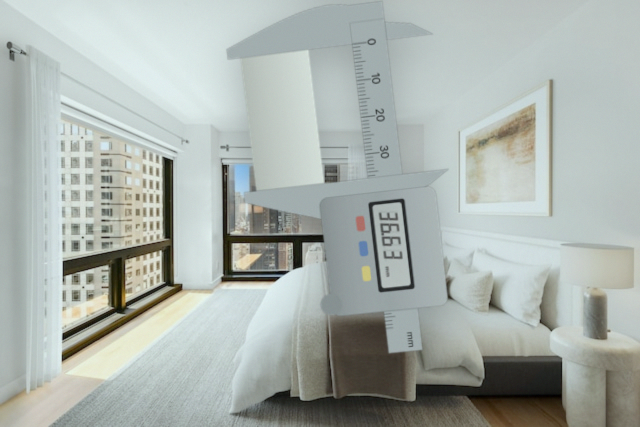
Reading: {"value": 36.63, "unit": "mm"}
